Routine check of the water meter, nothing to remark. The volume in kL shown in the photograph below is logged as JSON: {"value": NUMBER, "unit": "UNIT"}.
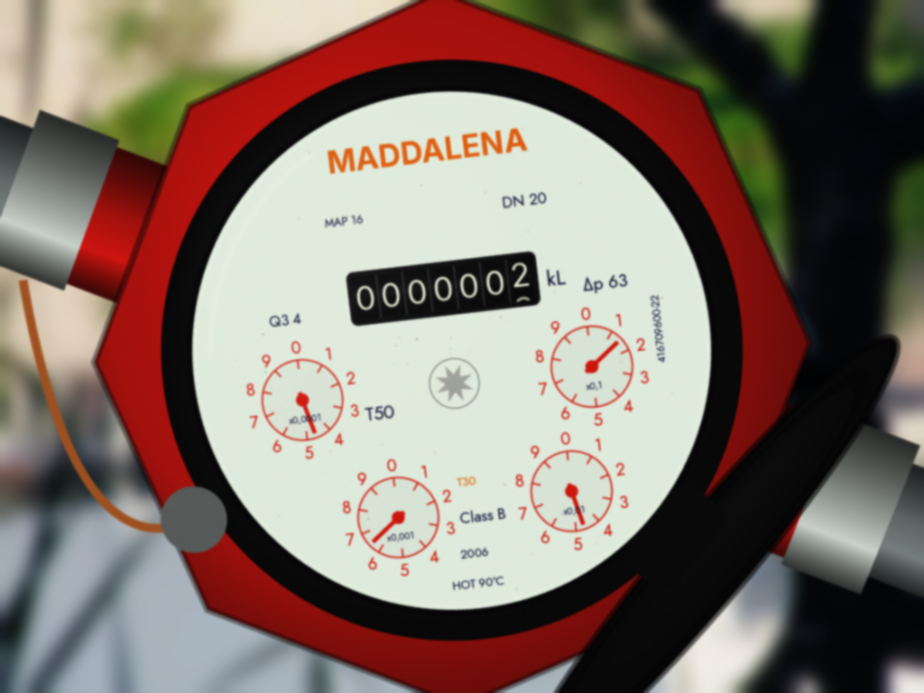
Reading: {"value": 2.1464, "unit": "kL"}
